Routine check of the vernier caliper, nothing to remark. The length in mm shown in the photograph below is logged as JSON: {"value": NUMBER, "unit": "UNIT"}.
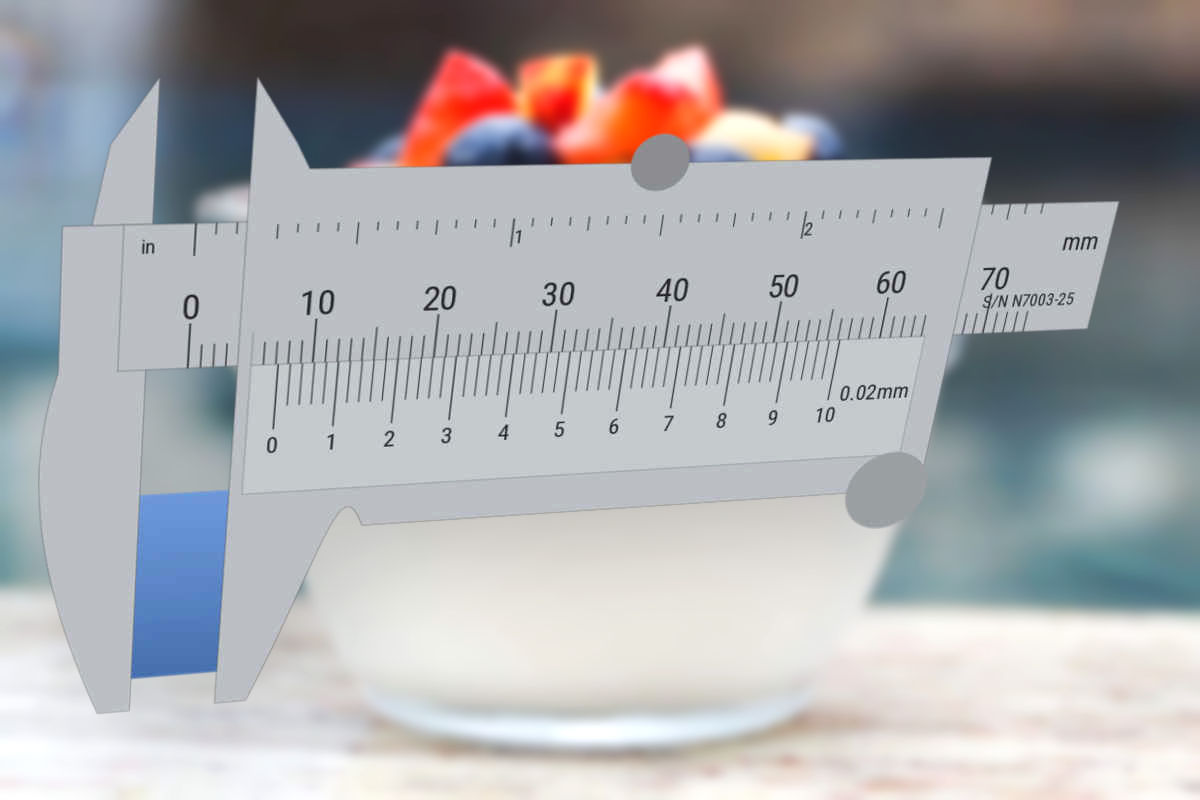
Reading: {"value": 7.2, "unit": "mm"}
